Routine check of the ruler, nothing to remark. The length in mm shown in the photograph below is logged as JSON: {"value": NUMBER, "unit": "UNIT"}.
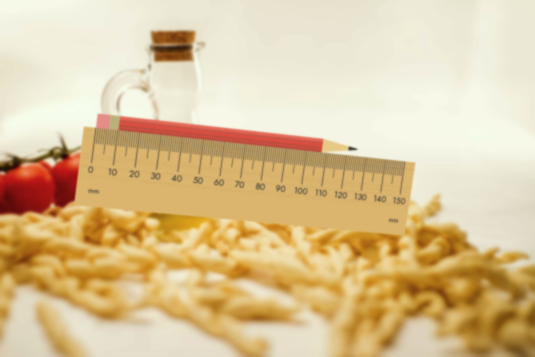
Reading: {"value": 125, "unit": "mm"}
